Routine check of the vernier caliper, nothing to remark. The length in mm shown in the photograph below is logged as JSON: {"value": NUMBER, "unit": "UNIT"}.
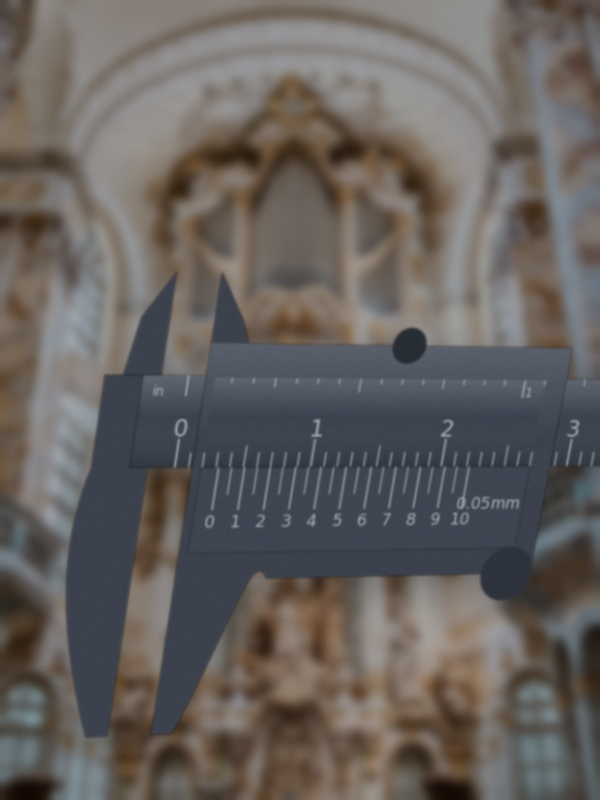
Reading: {"value": 3.2, "unit": "mm"}
